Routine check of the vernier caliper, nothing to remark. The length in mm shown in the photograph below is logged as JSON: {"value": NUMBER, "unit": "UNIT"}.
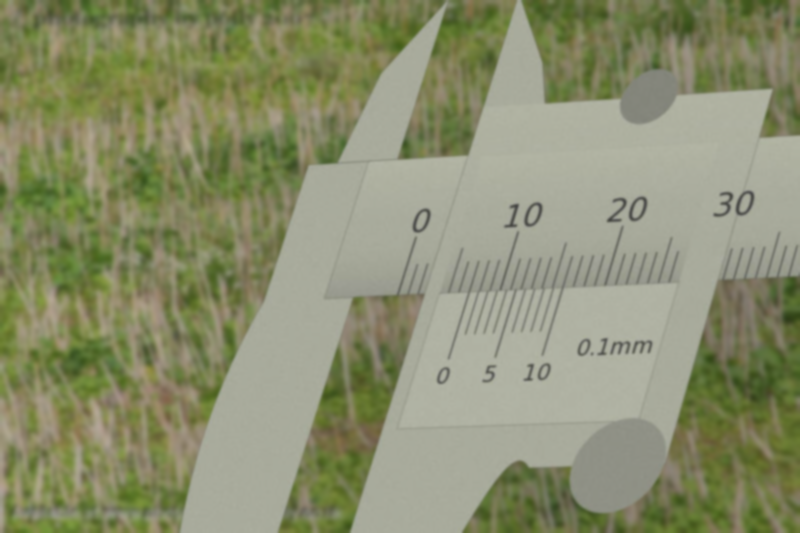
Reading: {"value": 7.0, "unit": "mm"}
